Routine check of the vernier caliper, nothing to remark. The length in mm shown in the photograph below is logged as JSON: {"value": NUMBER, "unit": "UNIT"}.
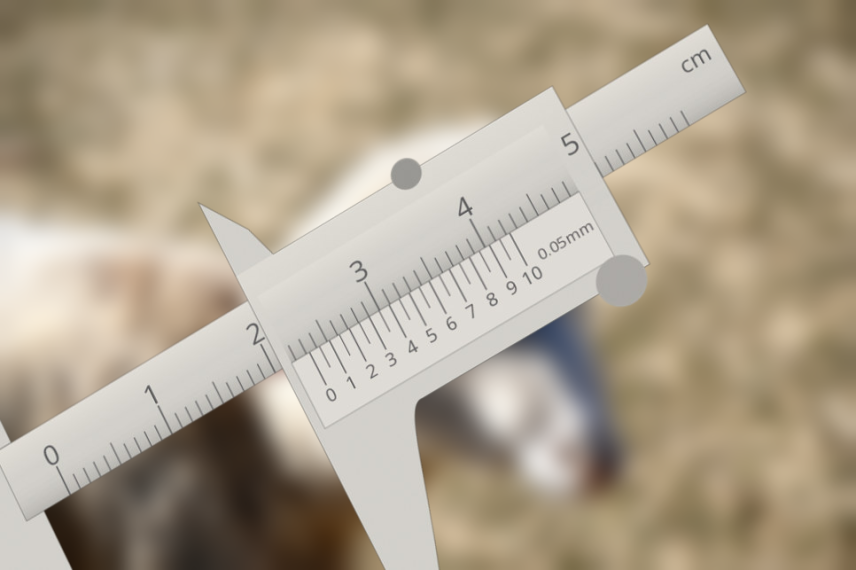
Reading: {"value": 23.3, "unit": "mm"}
